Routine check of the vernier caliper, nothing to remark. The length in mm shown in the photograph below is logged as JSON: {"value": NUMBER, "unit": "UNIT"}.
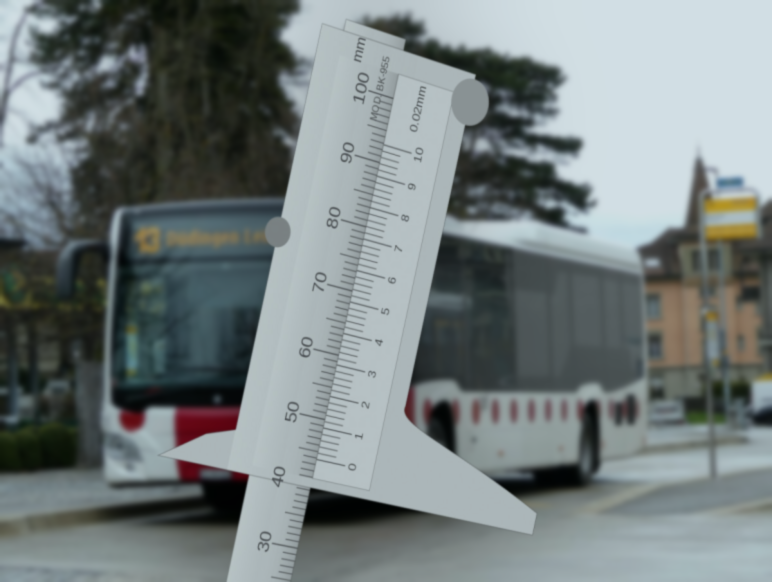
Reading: {"value": 43.8, "unit": "mm"}
